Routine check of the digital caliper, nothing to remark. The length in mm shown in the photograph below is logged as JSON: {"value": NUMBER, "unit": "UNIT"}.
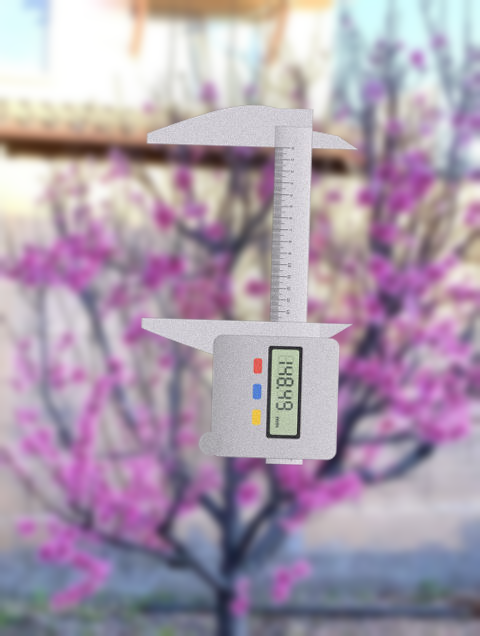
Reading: {"value": 148.49, "unit": "mm"}
